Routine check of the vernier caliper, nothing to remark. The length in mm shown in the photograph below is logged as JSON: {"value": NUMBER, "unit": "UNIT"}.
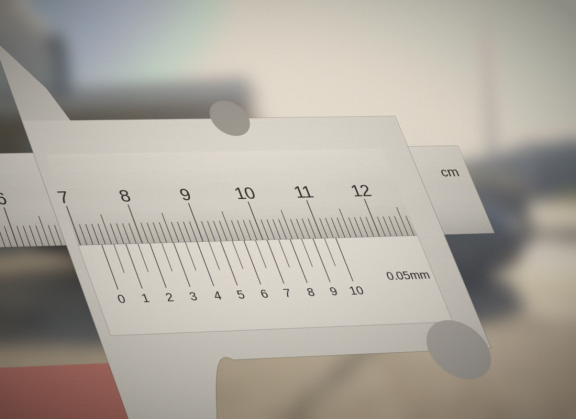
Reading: {"value": 73.4, "unit": "mm"}
